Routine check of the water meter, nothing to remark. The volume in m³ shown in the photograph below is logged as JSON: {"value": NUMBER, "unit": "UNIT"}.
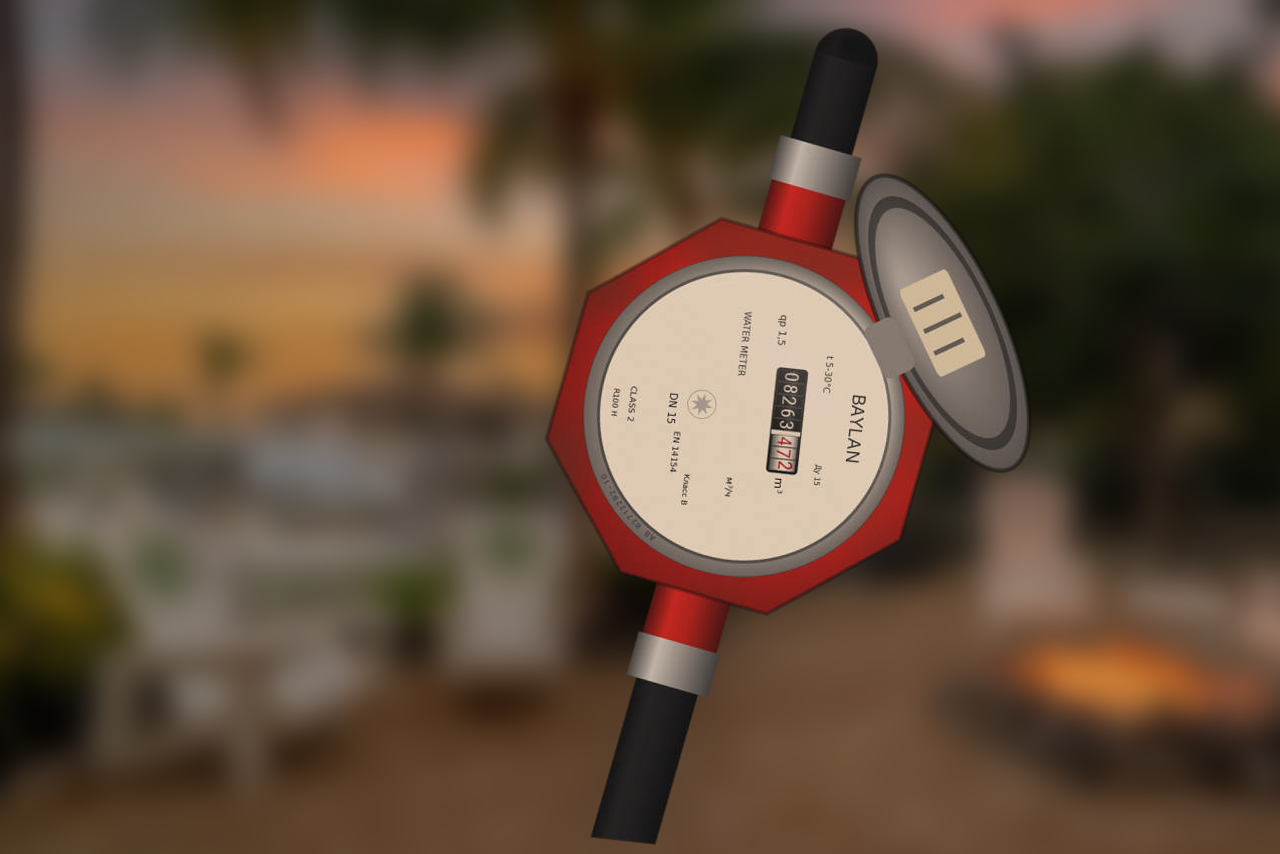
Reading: {"value": 8263.472, "unit": "m³"}
